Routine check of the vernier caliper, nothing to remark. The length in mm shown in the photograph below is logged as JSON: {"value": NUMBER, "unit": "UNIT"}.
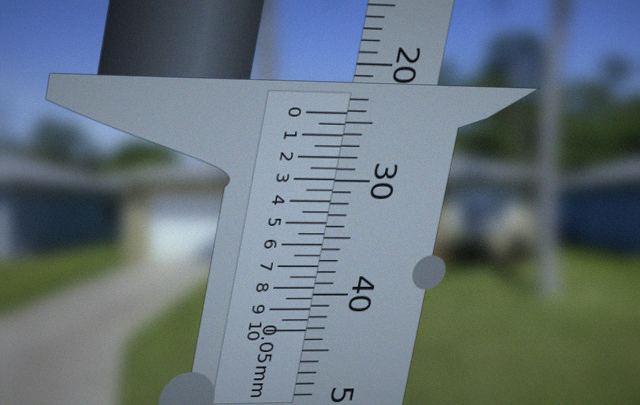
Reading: {"value": 24.2, "unit": "mm"}
